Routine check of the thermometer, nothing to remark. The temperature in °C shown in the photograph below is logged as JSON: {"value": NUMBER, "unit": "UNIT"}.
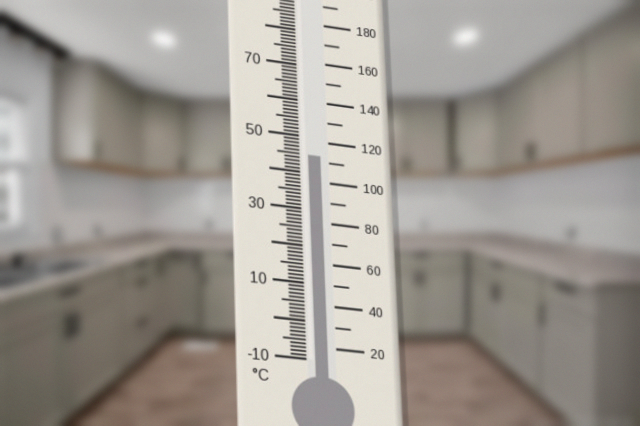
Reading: {"value": 45, "unit": "°C"}
